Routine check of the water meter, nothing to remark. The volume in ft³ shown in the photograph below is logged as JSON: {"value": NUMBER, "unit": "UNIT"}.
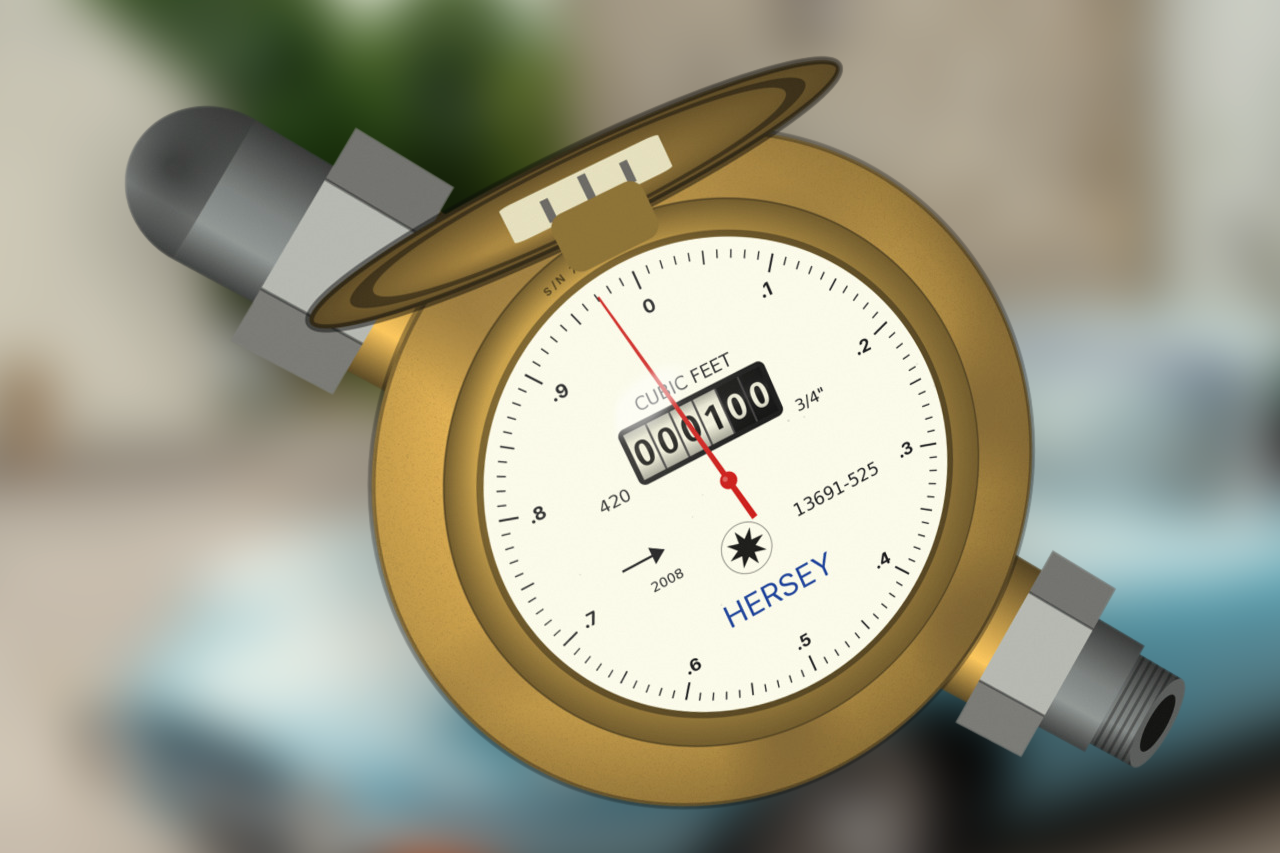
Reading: {"value": 99.97, "unit": "ft³"}
